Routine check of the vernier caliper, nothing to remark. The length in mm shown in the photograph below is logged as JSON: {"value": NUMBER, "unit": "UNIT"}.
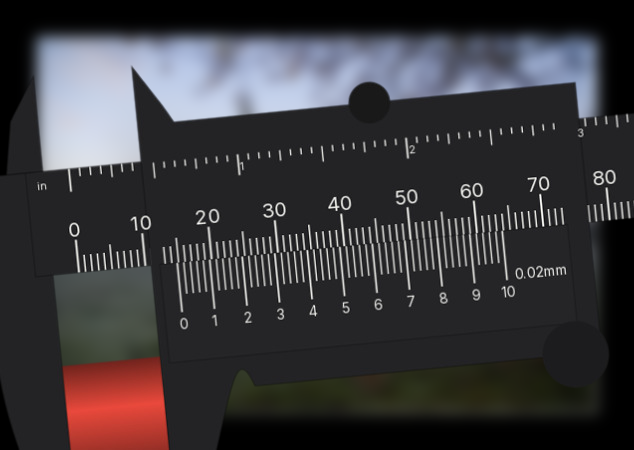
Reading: {"value": 14.8, "unit": "mm"}
